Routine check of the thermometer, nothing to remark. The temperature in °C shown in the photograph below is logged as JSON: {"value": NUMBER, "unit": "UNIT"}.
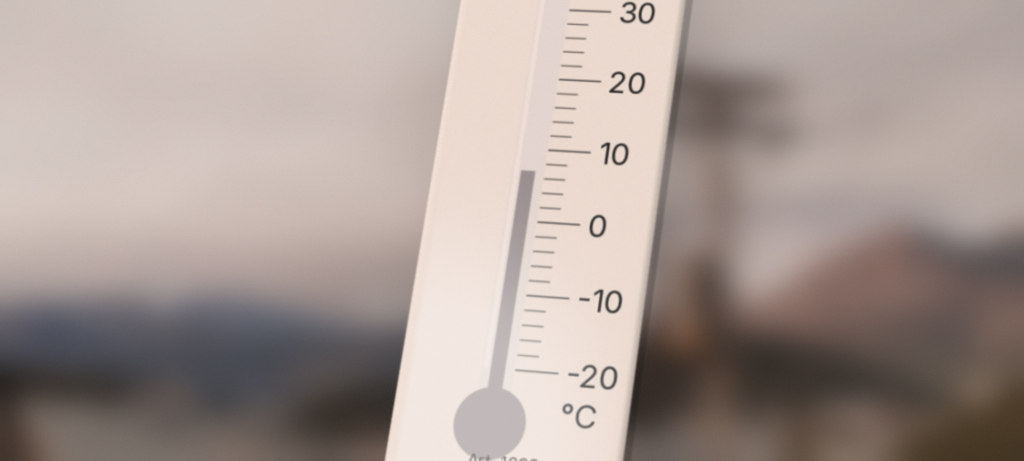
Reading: {"value": 7, "unit": "°C"}
